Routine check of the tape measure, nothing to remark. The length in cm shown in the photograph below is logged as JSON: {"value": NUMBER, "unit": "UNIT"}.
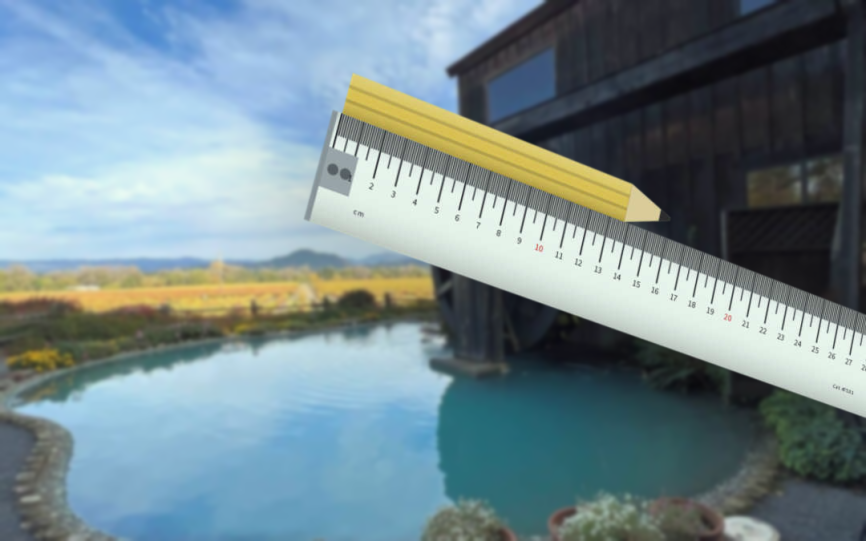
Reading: {"value": 16, "unit": "cm"}
